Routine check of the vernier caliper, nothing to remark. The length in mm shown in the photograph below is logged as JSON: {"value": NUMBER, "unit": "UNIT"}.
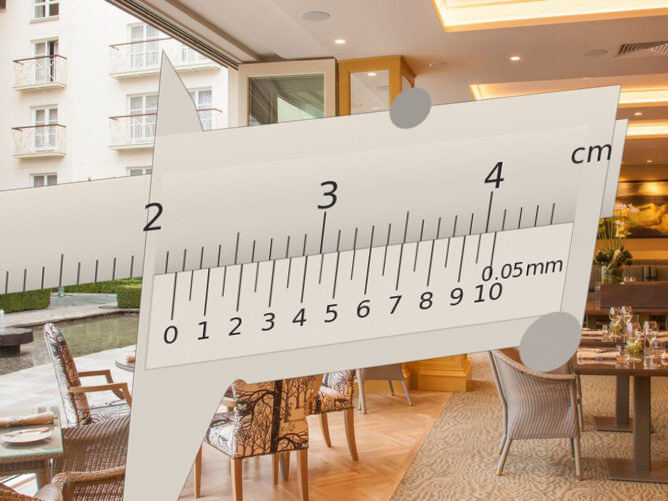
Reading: {"value": 21.6, "unit": "mm"}
